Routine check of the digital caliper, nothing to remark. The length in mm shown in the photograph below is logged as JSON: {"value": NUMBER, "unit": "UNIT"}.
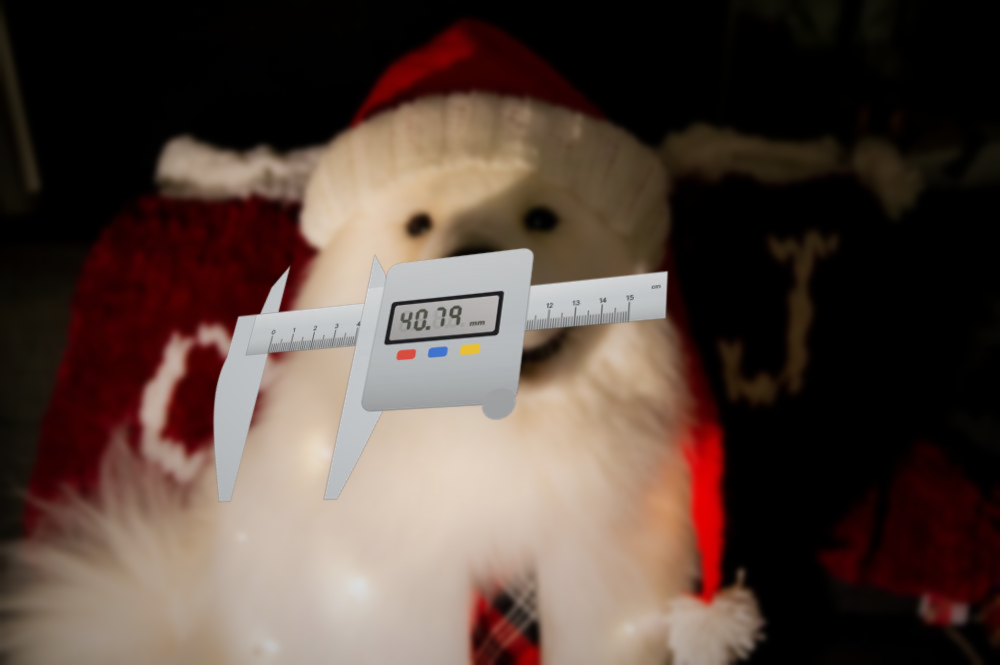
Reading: {"value": 40.79, "unit": "mm"}
